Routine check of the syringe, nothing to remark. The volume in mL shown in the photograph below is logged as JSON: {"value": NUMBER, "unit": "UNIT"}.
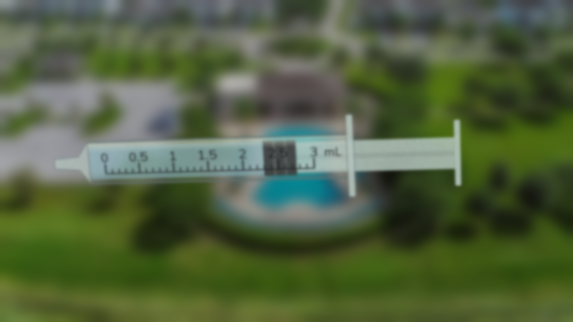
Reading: {"value": 2.3, "unit": "mL"}
